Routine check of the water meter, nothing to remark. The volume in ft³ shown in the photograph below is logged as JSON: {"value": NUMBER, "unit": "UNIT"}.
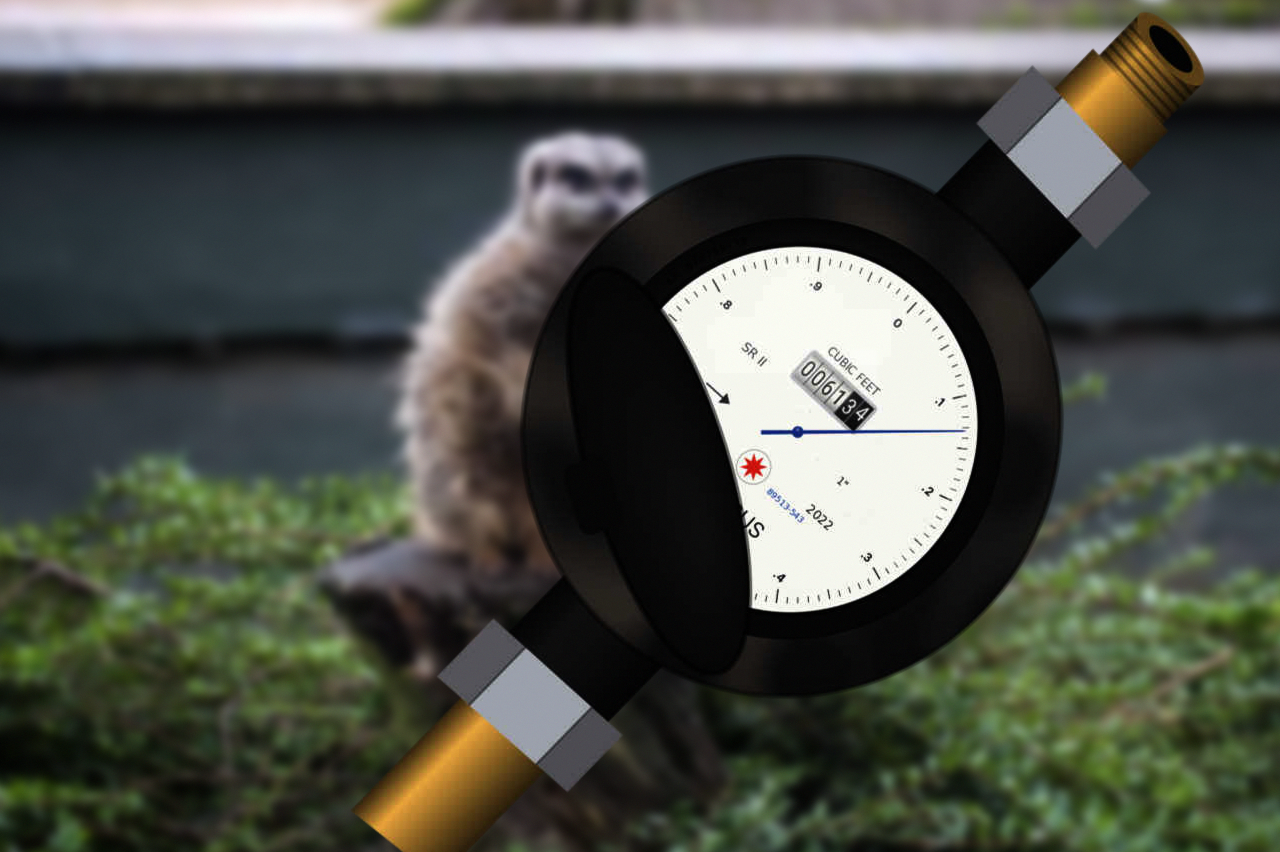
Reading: {"value": 6134.13, "unit": "ft³"}
